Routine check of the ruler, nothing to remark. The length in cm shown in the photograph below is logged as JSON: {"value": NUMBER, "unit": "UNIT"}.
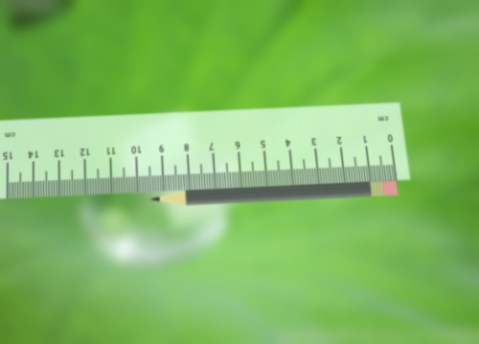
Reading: {"value": 9.5, "unit": "cm"}
